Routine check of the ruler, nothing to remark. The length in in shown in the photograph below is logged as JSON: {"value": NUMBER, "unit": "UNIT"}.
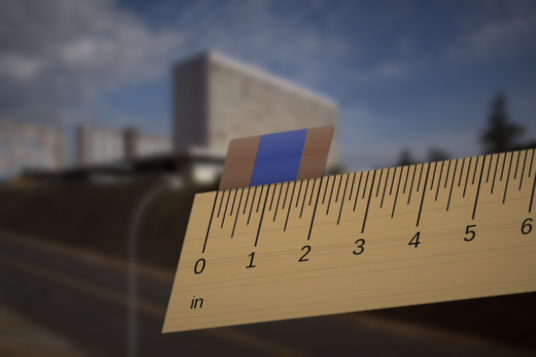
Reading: {"value": 2, "unit": "in"}
